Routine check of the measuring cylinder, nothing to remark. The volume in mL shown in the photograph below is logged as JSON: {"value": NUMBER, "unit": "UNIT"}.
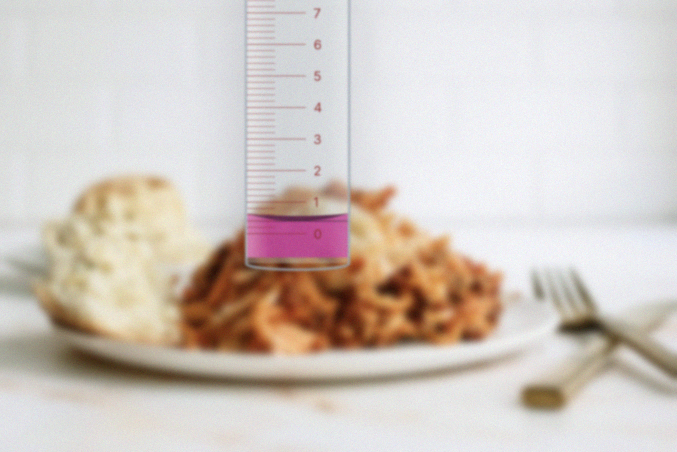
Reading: {"value": 0.4, "unit": "mL"}
